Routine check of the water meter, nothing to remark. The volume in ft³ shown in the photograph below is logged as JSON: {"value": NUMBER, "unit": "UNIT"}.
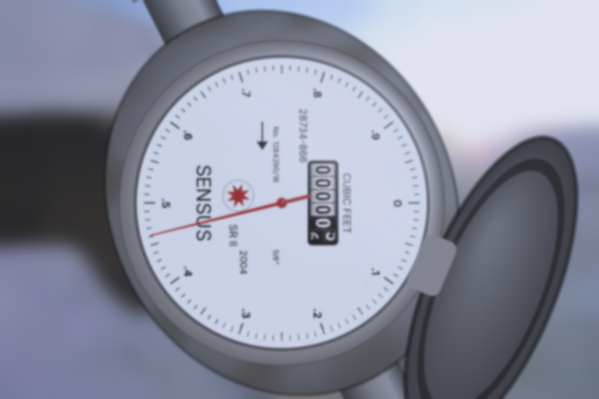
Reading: {"value": 5.46, "unit": "ft³"}
